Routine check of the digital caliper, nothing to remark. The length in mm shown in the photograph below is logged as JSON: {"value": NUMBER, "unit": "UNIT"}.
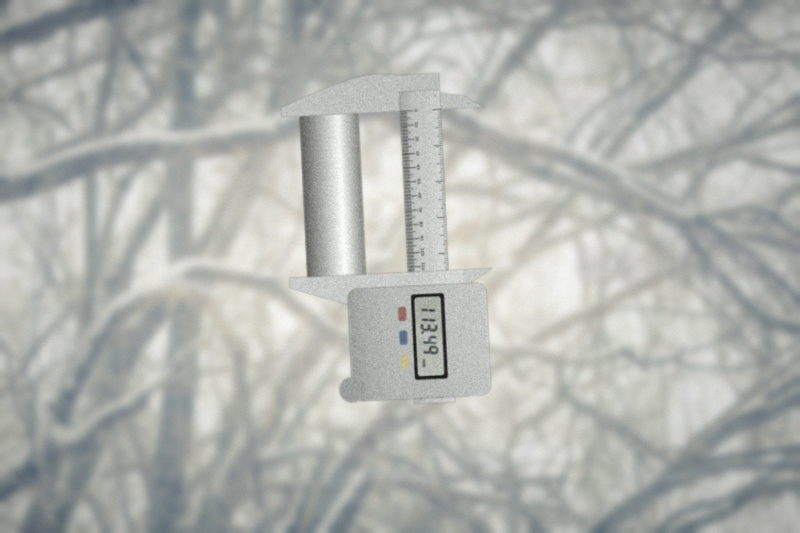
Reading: {"value": 113.49, "unit": "mm"}
